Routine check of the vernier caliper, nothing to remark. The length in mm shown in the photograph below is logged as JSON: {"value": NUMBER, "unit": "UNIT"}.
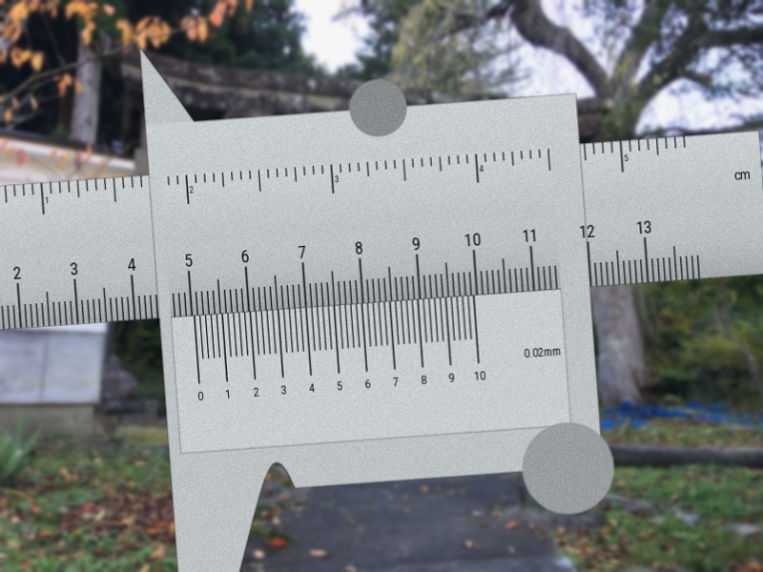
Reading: {"value": 50.4, "unit": "mm"}
